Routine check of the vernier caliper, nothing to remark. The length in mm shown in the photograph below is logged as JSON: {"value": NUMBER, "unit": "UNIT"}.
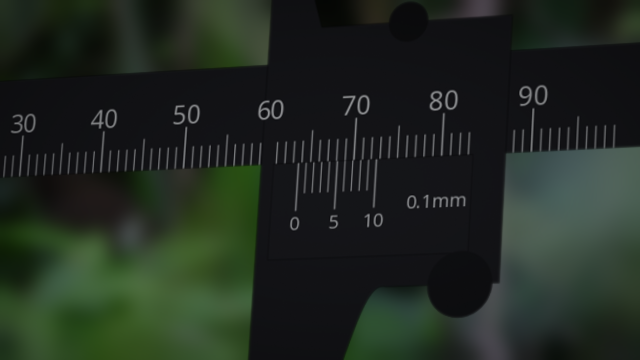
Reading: {"value": 63.6, "unit": "mm"}
